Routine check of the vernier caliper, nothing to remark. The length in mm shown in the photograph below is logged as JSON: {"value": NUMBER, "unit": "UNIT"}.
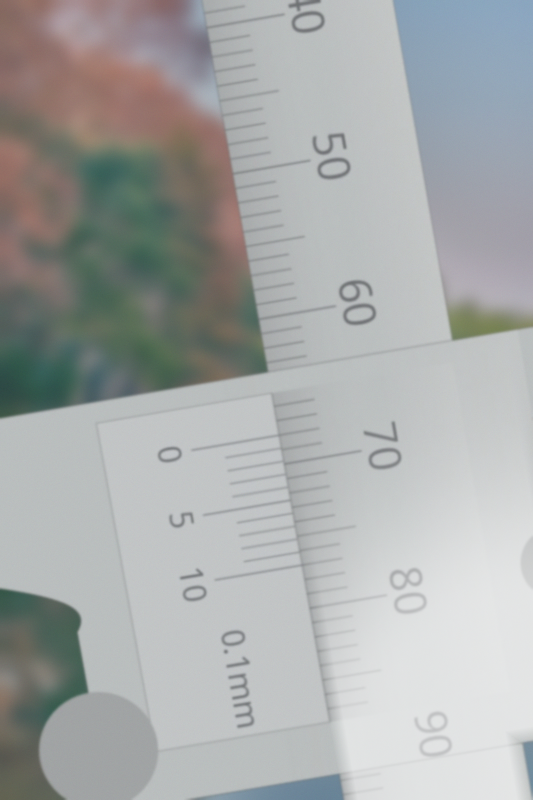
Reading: {"value": 68.0, "unit": "mm"}
